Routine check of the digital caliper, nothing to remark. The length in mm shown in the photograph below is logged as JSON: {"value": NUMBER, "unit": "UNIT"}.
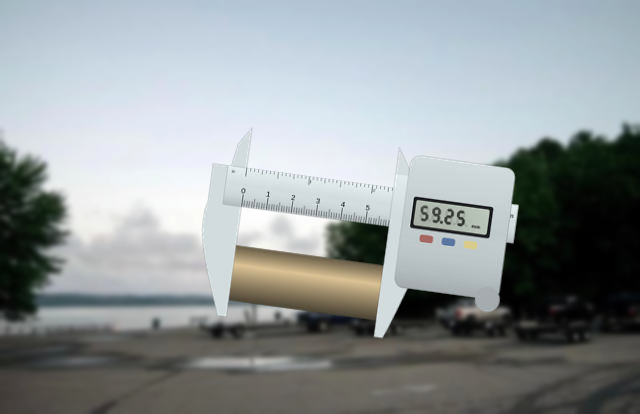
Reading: {"value": 59.25, "unit": "mm"}
